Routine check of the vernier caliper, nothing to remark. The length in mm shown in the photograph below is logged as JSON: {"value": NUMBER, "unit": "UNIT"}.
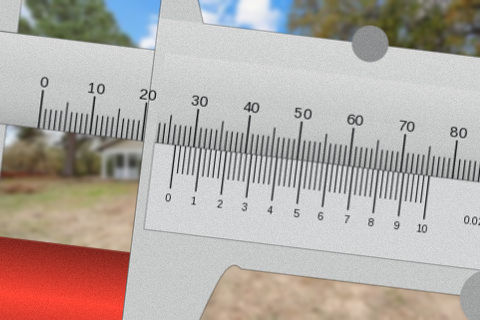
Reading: {"value": 26.5, "unit": "mm"}
